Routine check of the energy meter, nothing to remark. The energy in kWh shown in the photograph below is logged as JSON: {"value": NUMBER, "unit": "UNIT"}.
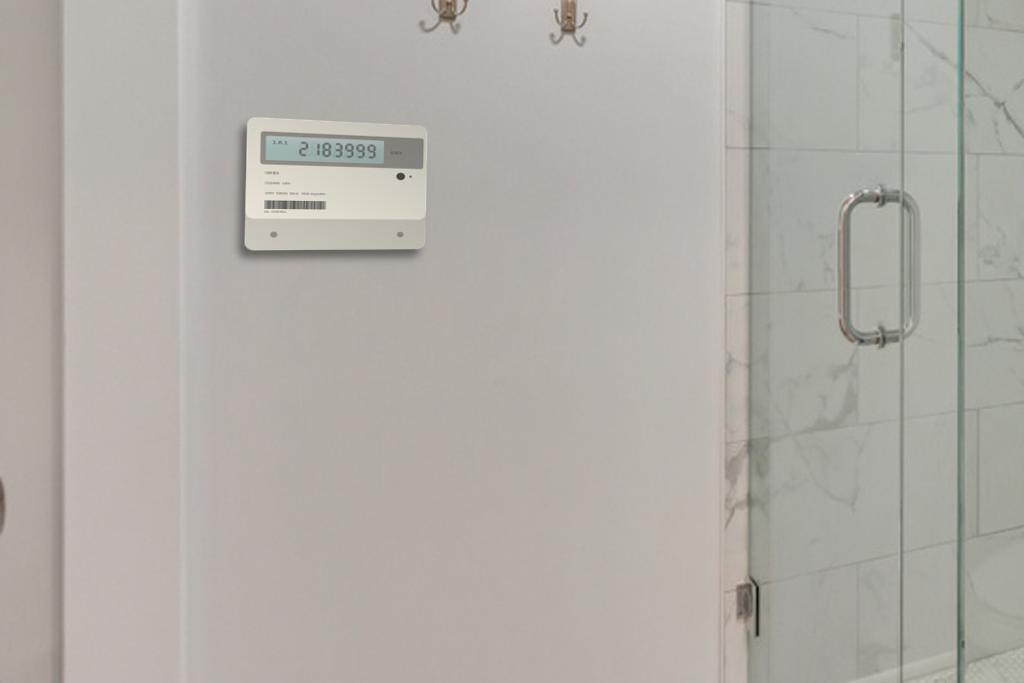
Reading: {"value": 2183999, "unit": "kWh"}
